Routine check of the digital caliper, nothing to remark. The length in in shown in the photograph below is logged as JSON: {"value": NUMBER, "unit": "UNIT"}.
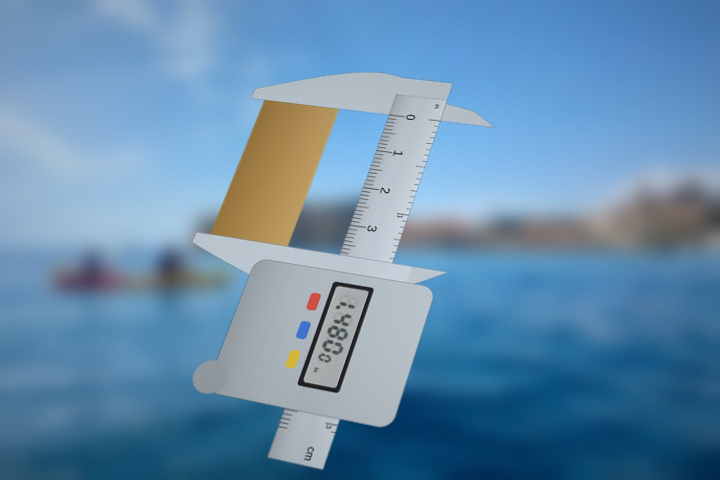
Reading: {"value": 1.4800, "unit": "in"}
